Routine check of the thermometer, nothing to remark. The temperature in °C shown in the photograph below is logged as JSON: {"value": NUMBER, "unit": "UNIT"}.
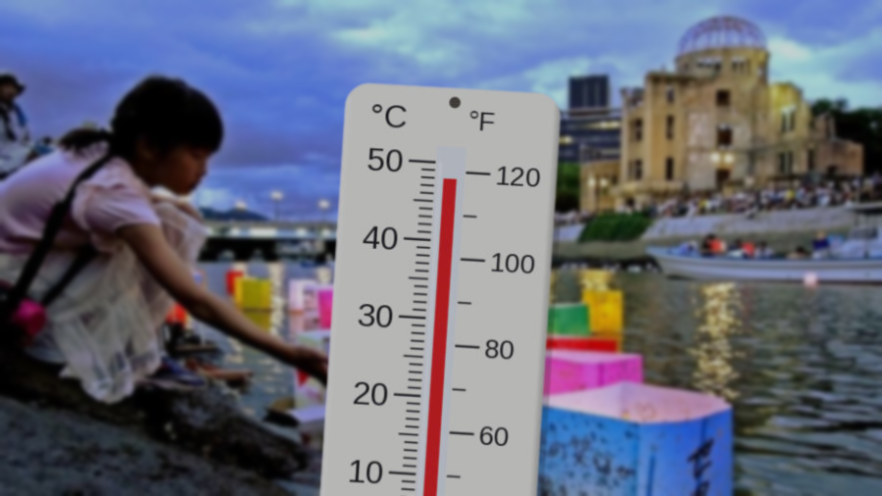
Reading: {"value": 48, "unit": "°C"}
